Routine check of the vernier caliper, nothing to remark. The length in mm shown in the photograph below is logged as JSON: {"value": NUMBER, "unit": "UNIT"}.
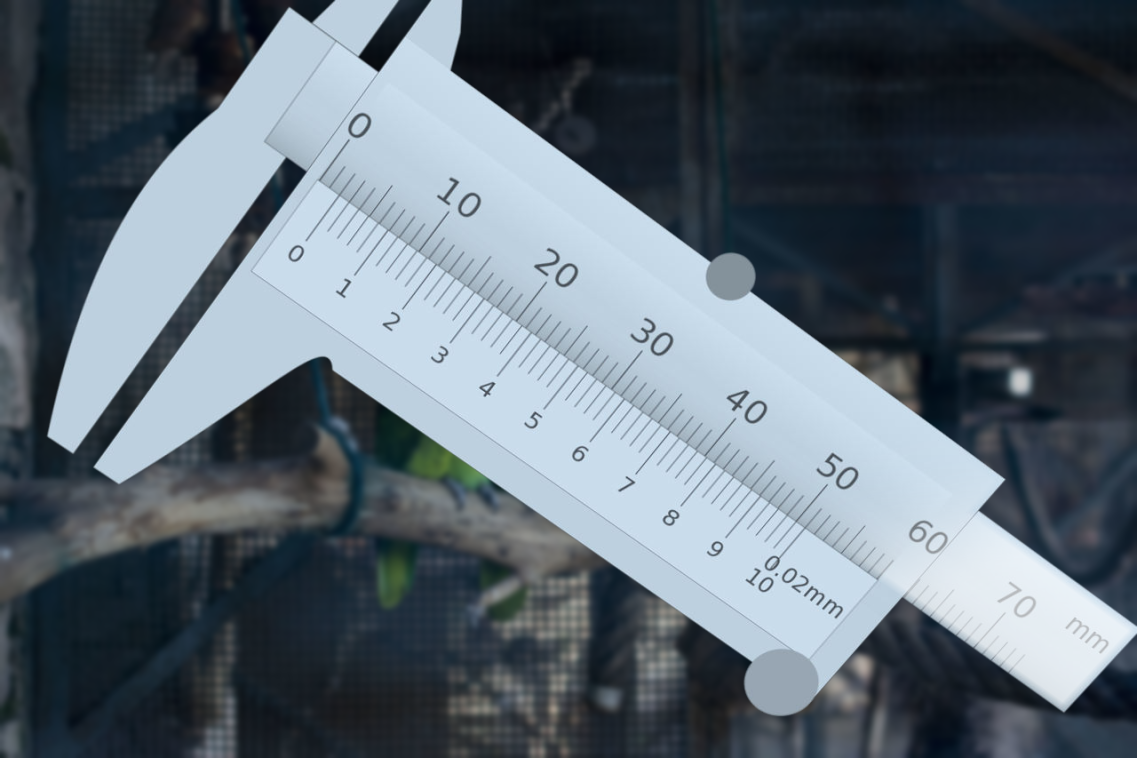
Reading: {"value": 2.0, "unit": "mm"}
